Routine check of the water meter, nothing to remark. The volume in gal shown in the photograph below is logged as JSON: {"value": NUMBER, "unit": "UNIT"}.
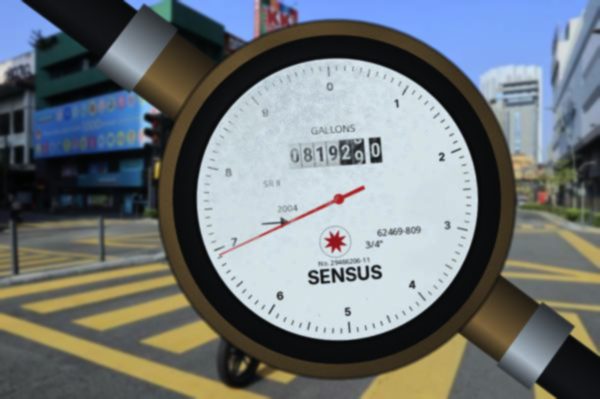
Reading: {"value": 819286.9, "unit": "gal"}
